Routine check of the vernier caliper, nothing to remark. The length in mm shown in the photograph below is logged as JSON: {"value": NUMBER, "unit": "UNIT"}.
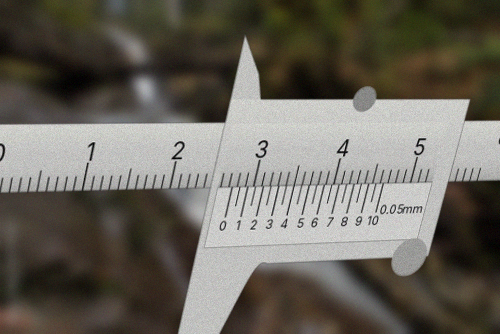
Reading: {"value": 27.4, "unit": "mm"}
